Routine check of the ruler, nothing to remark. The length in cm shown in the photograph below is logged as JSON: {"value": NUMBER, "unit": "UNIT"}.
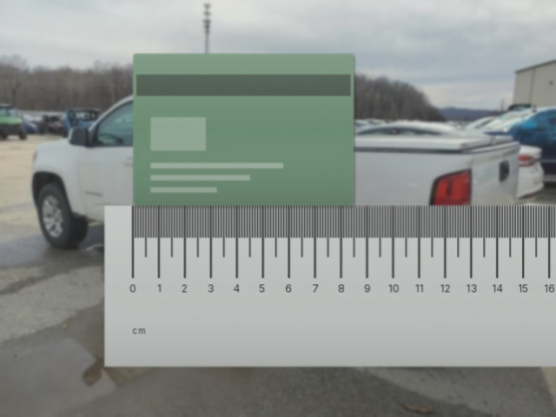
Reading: {"value": 8.5, "unit": "cm"}
